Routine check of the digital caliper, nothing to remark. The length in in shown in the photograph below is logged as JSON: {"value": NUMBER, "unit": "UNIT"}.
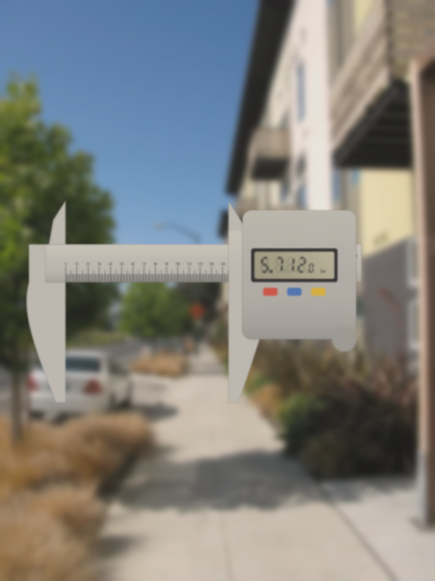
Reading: {"value": 5.7120, "unit": "in"}
